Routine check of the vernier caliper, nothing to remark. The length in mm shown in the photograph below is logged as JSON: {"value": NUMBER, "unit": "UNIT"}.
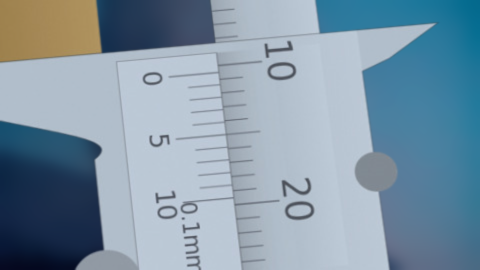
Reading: {"value": 10.5, "unit": "mm"}
